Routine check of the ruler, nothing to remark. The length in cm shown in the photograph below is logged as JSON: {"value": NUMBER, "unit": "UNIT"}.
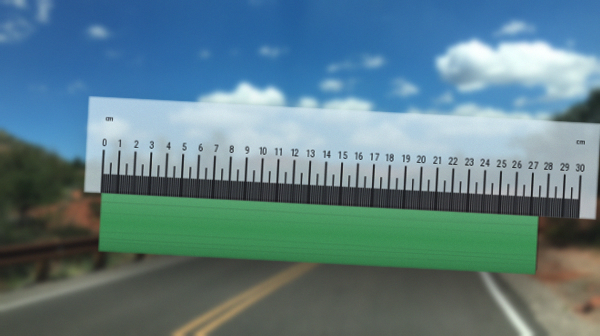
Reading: {"value": 27.5, "unit": "cm"}
